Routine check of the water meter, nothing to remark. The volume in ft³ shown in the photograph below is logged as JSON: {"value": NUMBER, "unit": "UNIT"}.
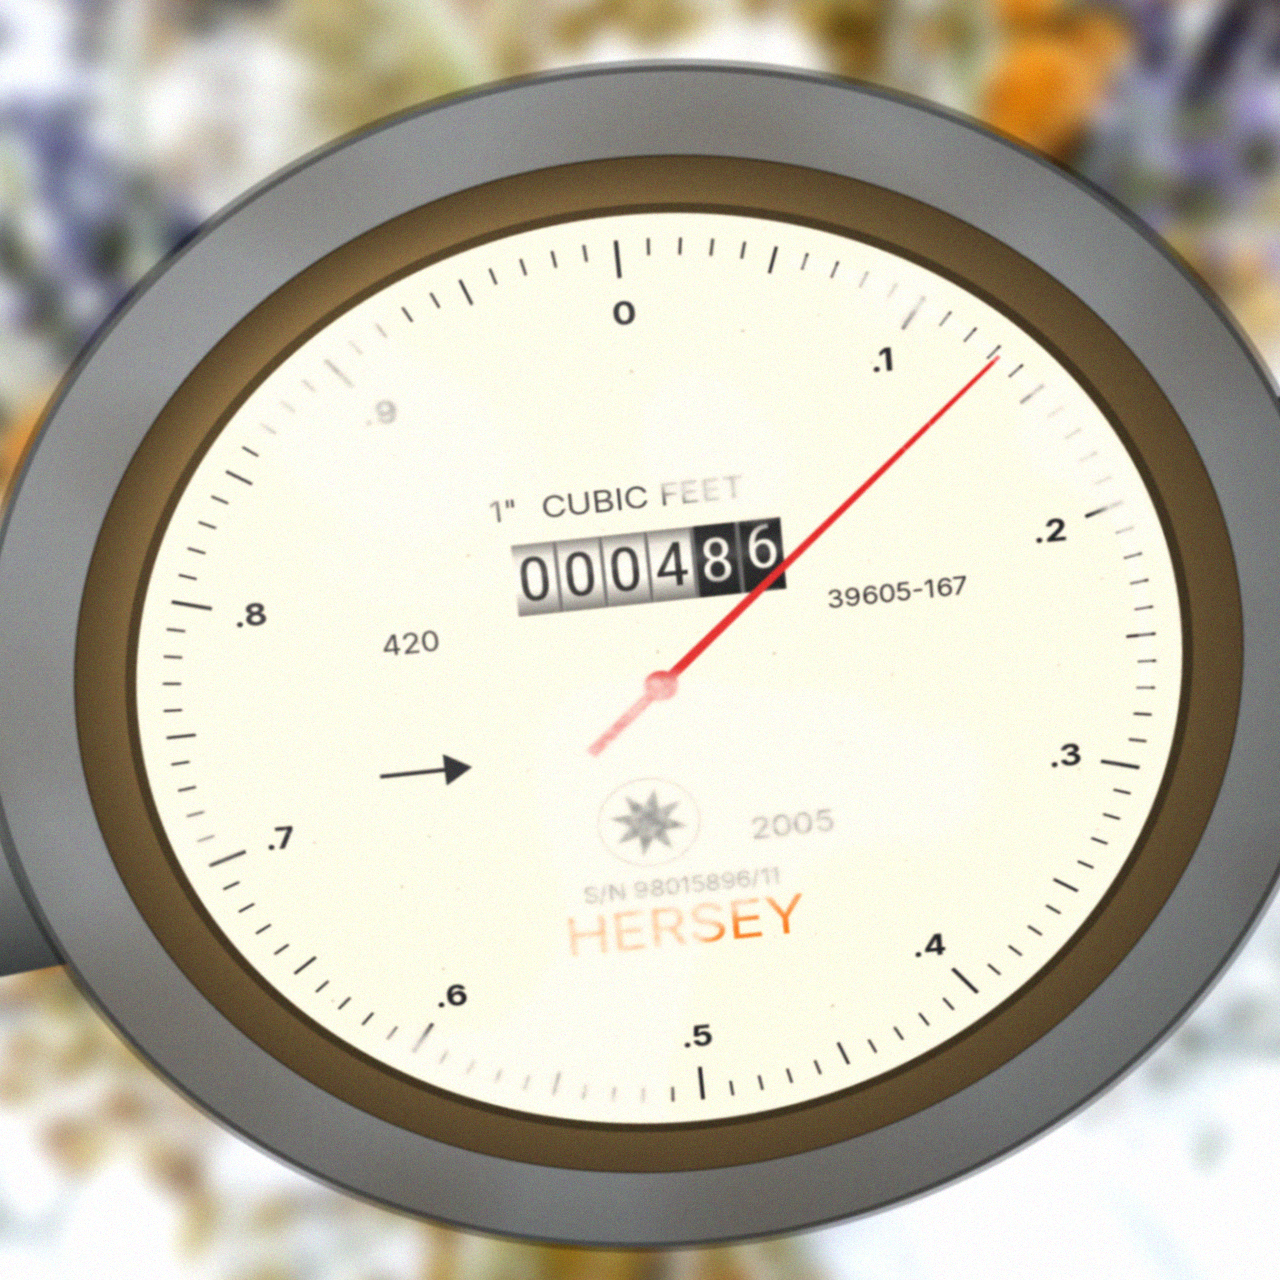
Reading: {"value": 486.13, "unit": "ft³"}
